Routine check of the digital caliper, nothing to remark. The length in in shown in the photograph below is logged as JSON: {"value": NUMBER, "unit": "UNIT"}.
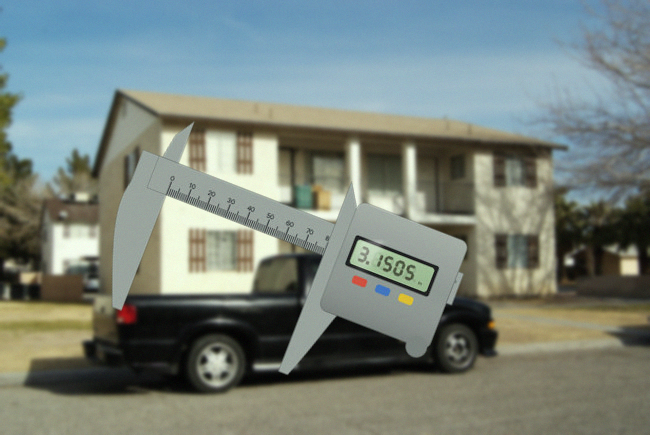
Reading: {"value": 3.1505, "unit": "in"}
